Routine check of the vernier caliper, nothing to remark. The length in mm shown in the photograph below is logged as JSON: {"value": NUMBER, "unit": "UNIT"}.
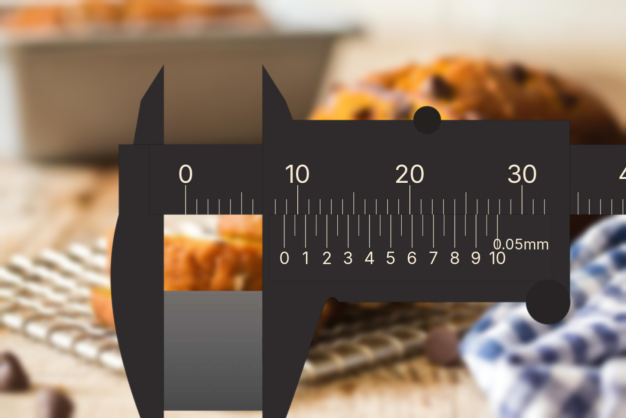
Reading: {"value": 8.8, "unit": "mm"}
